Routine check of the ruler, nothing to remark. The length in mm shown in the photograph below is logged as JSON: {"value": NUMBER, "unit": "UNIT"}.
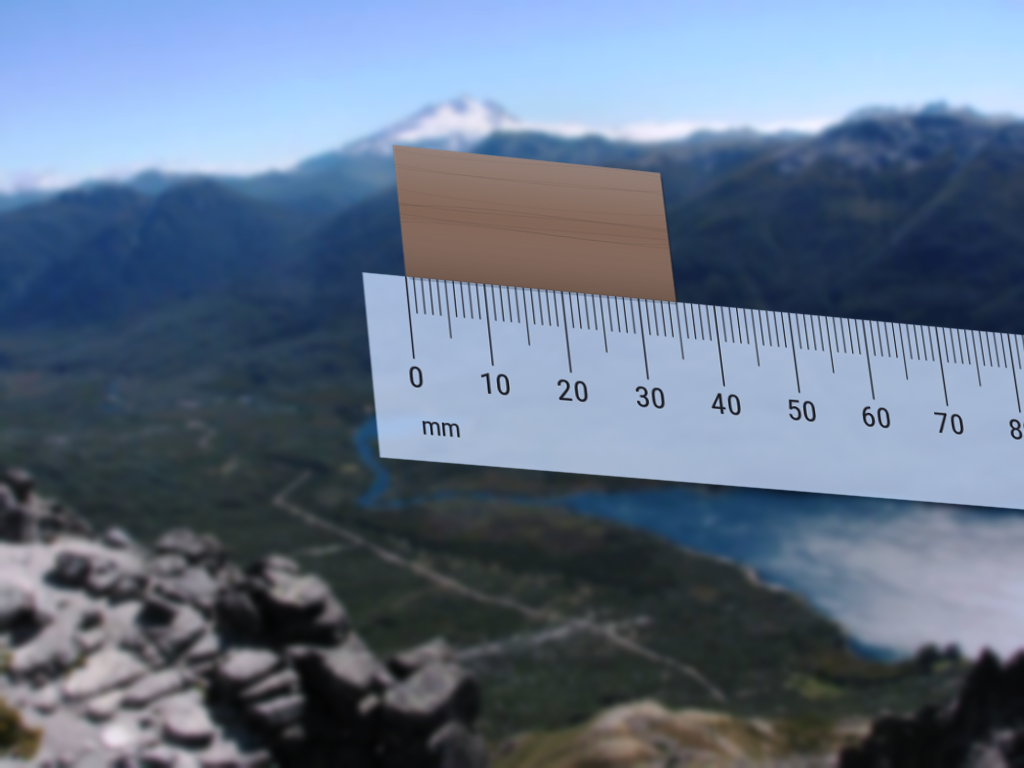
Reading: {"value": 35, "unit": "mm"}
